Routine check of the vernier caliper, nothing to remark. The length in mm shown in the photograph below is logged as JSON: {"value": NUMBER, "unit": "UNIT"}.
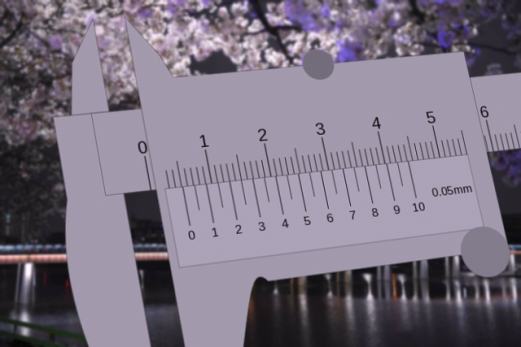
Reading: {"value": 5.2, "unit": "mm"}
